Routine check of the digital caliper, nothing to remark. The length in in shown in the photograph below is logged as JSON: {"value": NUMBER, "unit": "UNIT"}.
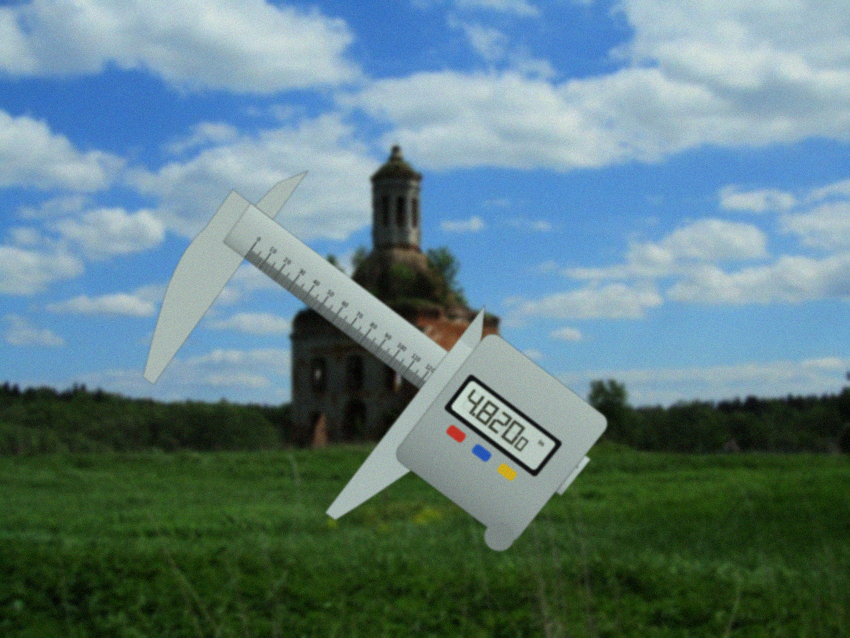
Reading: {"value": 4.8200, "unit": "in"}
